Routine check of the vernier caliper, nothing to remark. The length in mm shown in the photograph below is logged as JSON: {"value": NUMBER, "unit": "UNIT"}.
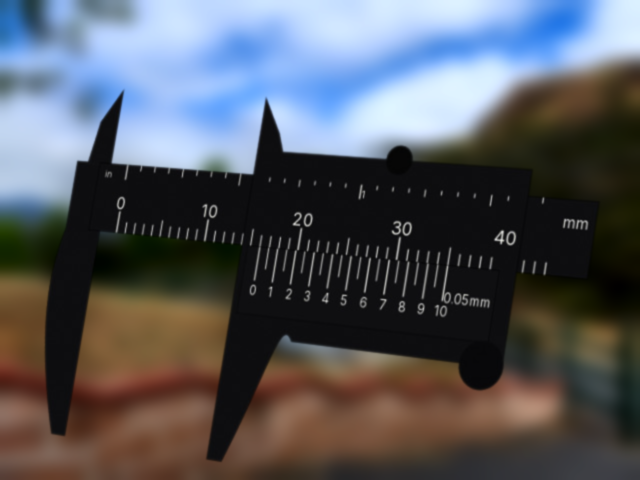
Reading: {"value": 16.0, "unit": "mm"}
